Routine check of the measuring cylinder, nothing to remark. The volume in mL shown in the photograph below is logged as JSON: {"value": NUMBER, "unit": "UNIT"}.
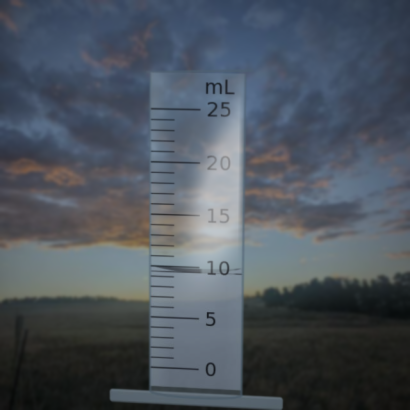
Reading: {"value": 9.5, "unit": "mL"}
